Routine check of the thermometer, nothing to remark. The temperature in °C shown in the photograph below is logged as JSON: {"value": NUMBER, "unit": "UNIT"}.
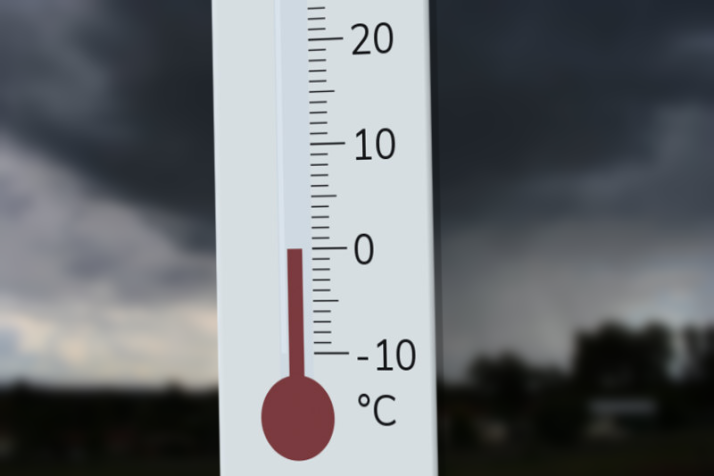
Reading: {"value": 0, "unit": "°C"}
